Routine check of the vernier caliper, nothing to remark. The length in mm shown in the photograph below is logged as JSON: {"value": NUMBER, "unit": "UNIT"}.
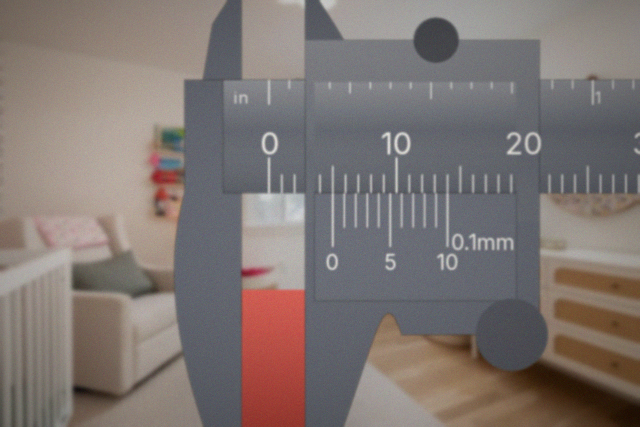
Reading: {"value": 5.0, "unit": "mm"}
